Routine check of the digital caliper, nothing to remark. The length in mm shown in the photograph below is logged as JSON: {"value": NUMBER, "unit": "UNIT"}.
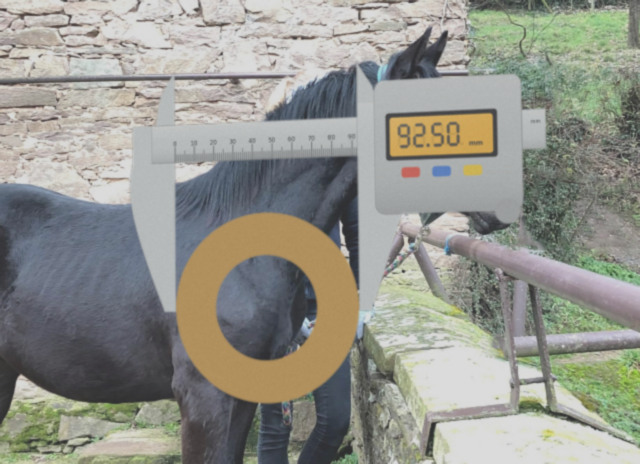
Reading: {"value": 92.50, "unit": "mm"}
